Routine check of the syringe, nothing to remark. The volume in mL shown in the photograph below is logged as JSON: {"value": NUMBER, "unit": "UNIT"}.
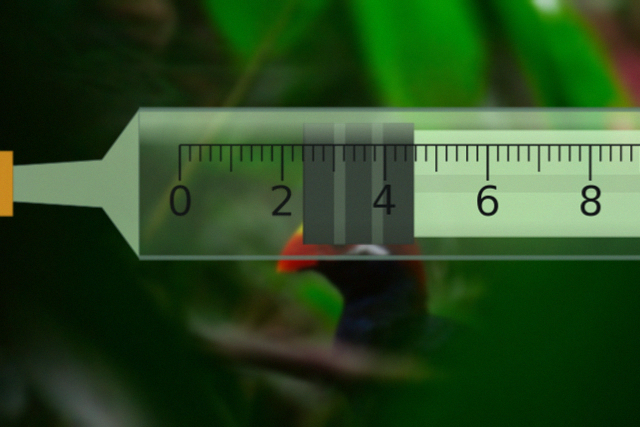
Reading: {"value": 2.4, "unit": "mL"}
